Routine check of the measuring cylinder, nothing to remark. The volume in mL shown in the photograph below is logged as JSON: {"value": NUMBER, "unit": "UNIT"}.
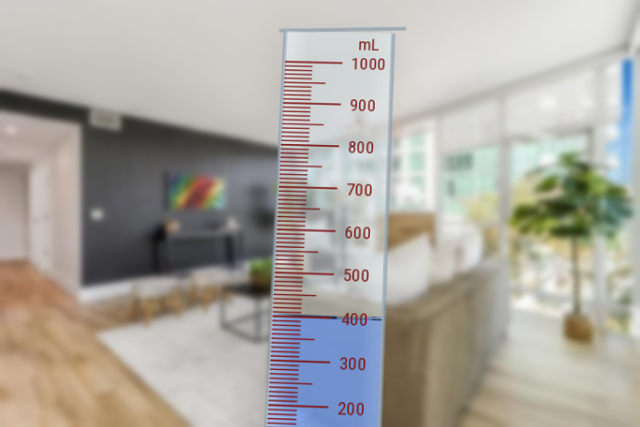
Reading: {"value": 400, "unit": "mL"}
